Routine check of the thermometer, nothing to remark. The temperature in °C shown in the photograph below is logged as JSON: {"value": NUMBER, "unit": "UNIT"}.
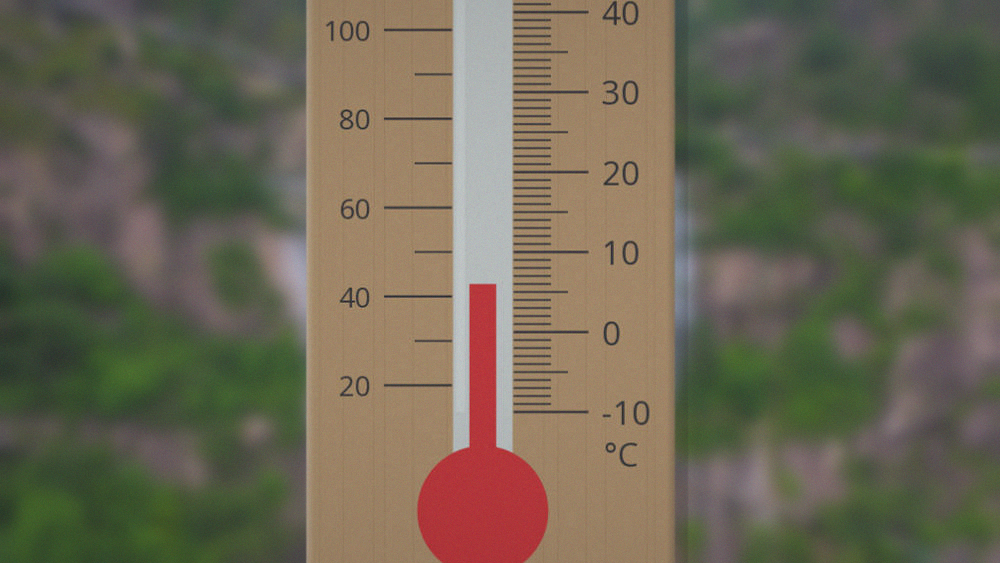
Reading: {"value": 6, "unit": "°C"}
